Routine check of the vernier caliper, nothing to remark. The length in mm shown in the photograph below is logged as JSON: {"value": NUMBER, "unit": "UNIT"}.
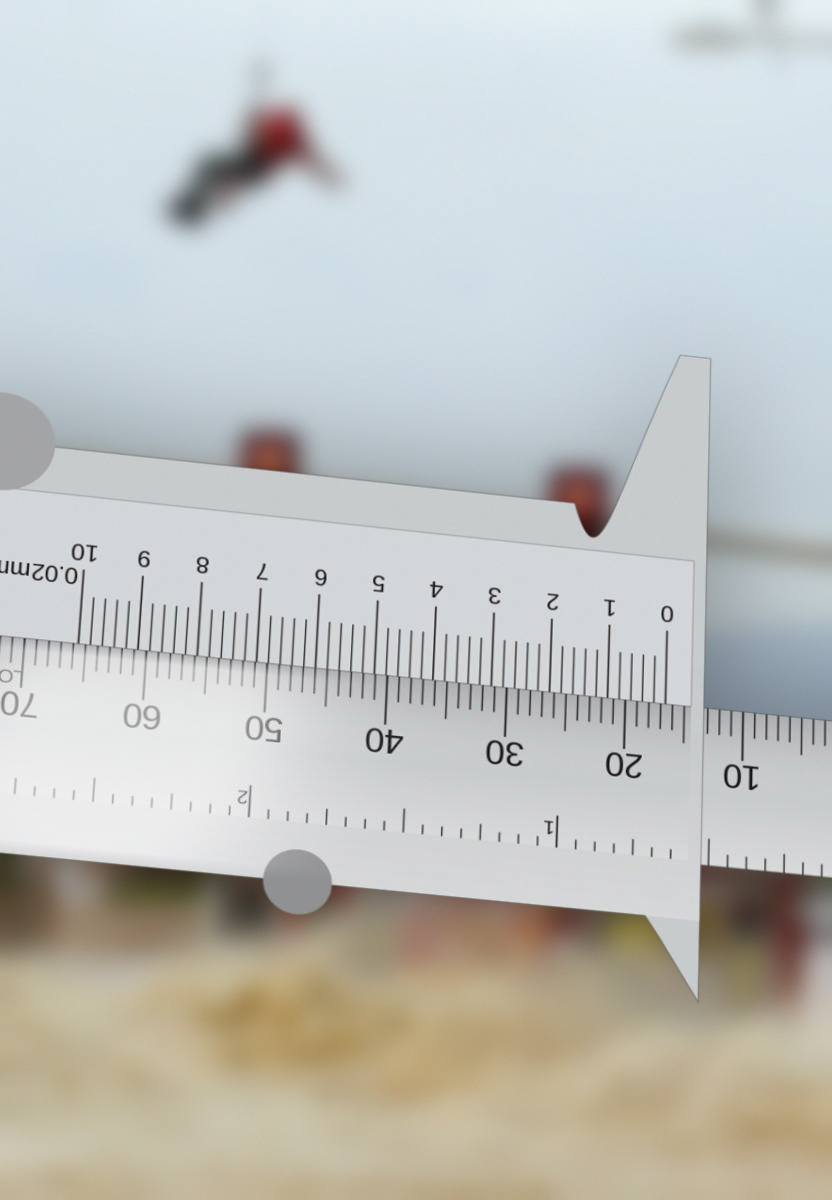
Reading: {"value": 16.6, "unit": "mm"}
